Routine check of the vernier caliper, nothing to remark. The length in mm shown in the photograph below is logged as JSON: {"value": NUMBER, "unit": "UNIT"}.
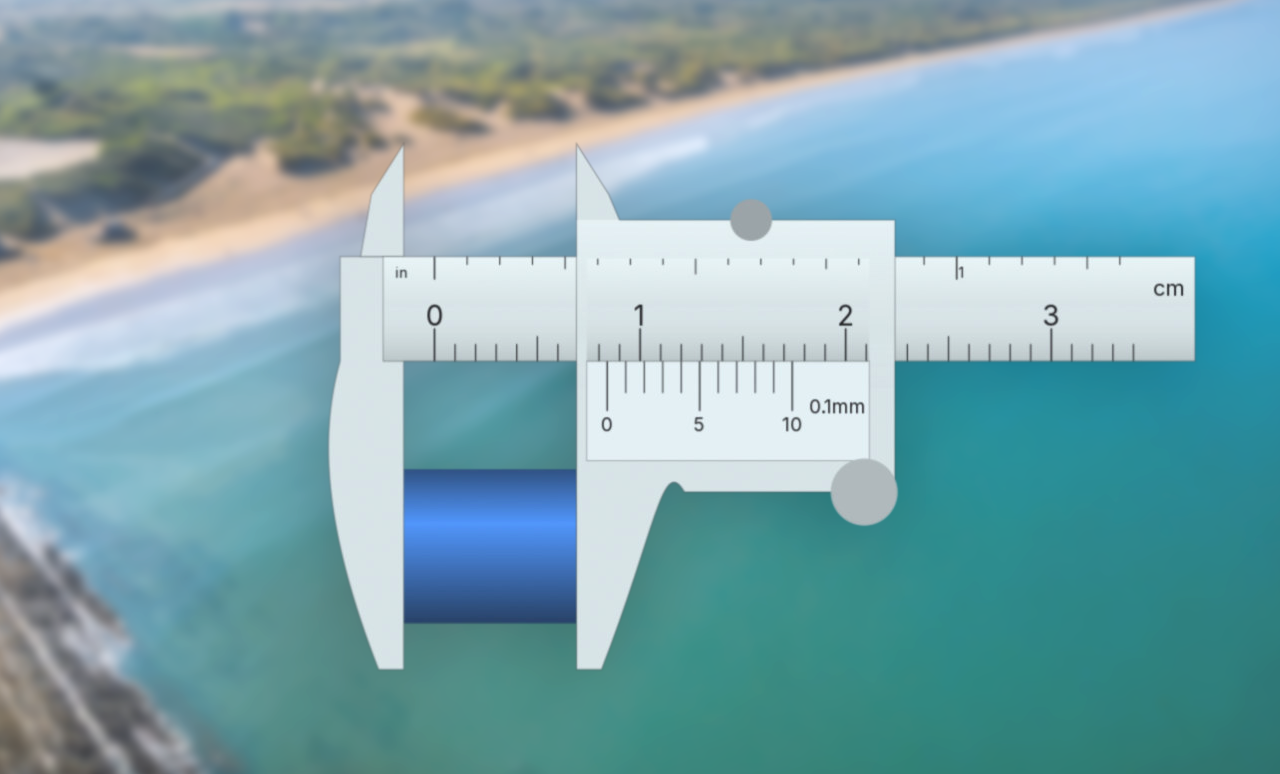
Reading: {"value": 8.4, "unit": "mm"}
